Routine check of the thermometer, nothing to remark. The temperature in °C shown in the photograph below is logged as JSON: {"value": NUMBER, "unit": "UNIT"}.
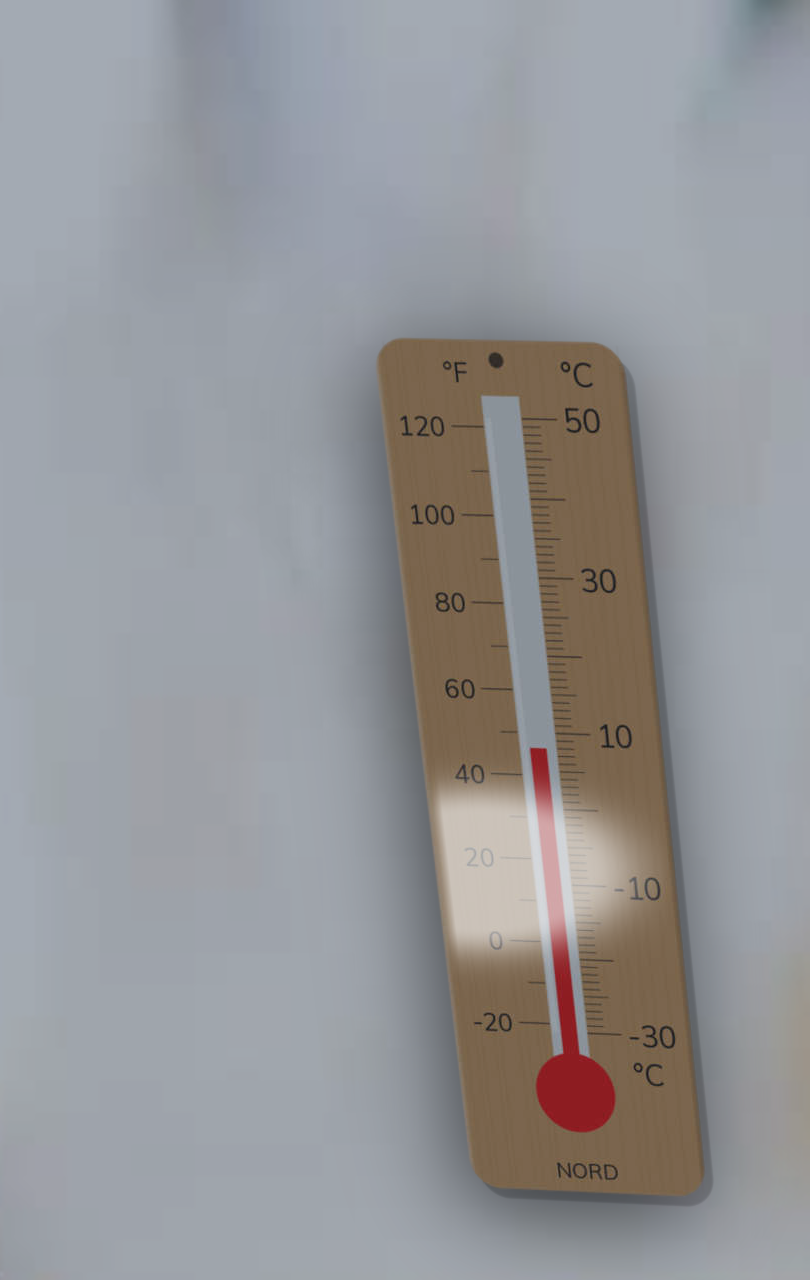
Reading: {"value": 8, "unit": "°C"}
